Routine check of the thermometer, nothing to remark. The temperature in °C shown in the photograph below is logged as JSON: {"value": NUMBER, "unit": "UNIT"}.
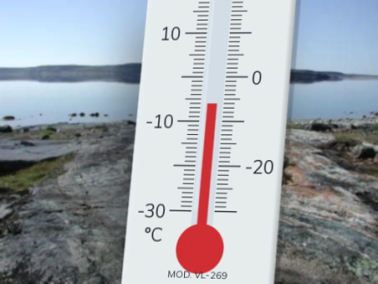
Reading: {"value": -6, "unit": "°C"}
